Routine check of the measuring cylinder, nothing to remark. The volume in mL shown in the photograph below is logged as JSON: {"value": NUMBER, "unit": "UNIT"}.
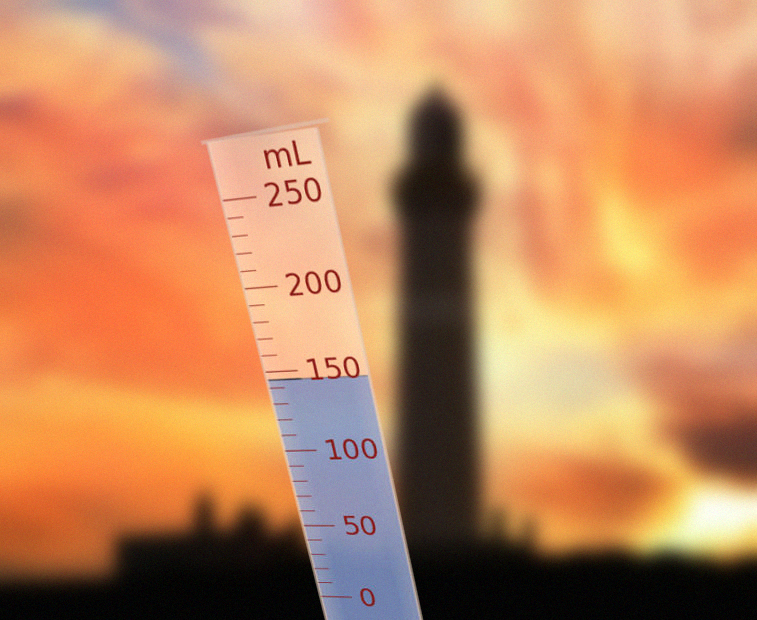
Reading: {"value": 145, "unit": "mL"}
